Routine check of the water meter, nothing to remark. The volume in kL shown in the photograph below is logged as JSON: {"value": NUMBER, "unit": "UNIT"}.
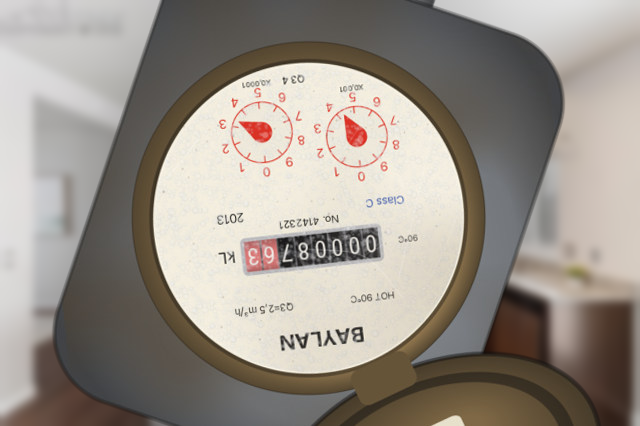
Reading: {"value": 87.6343, "unit": "kL"}
